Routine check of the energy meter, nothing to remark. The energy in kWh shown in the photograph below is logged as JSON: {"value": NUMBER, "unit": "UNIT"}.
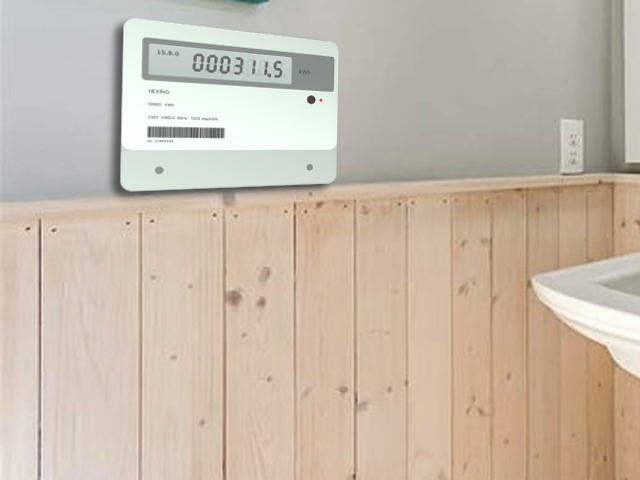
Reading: {"value": 311.5, "unit": "kWh"}
